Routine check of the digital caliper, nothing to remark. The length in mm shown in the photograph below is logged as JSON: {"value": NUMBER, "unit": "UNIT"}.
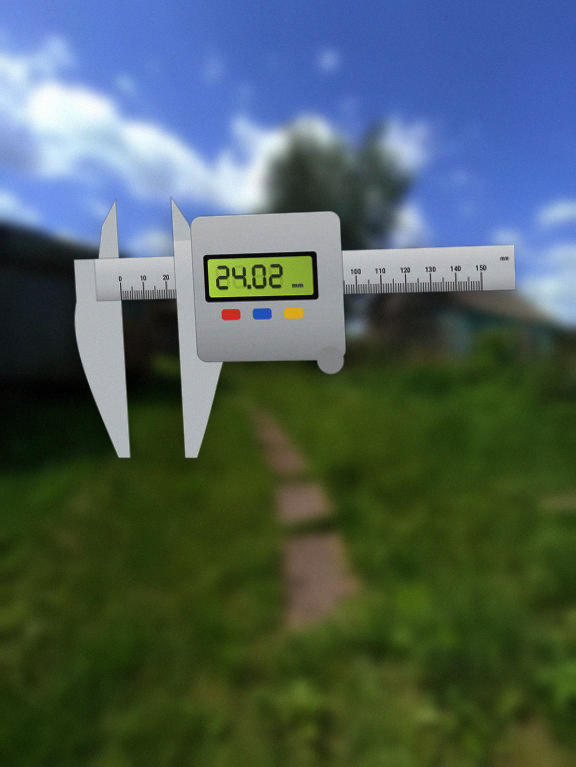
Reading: {"value": 24.02, "unit": "mm"}
